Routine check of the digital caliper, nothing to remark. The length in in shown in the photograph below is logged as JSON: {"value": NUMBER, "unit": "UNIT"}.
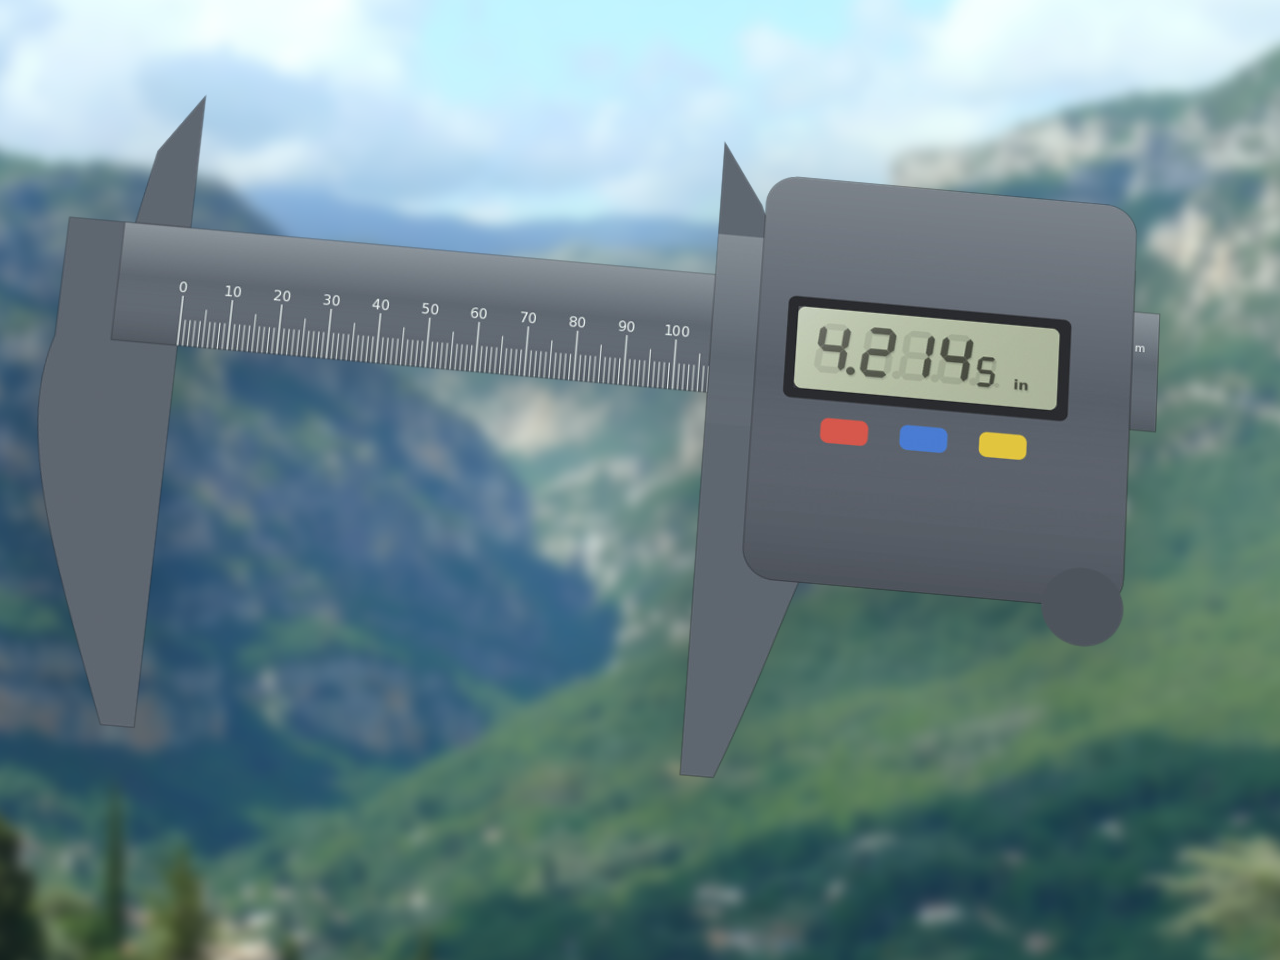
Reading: {"value": 4.2145, "unit": "in"}
